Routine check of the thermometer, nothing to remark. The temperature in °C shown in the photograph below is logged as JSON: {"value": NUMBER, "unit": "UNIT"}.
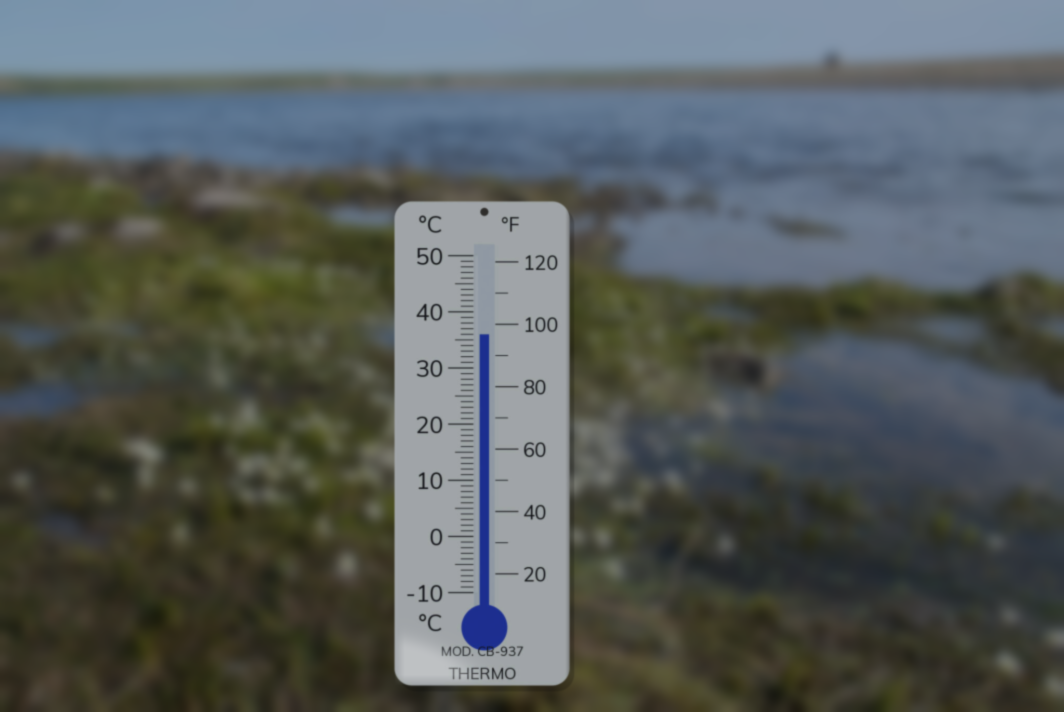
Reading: {"value": 36, "unit": "°C"}
